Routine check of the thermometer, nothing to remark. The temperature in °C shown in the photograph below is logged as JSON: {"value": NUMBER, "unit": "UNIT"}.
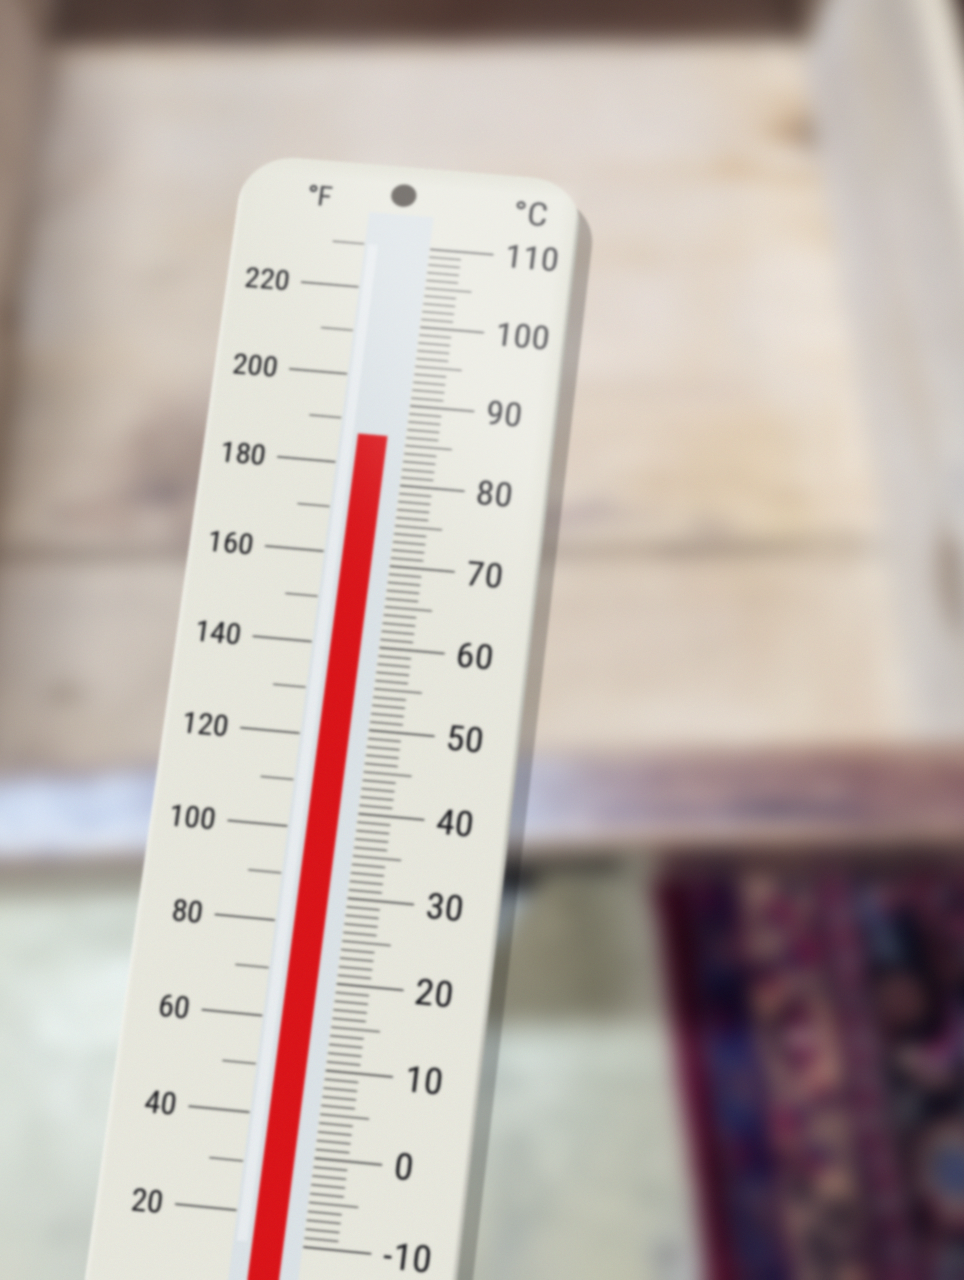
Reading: {"value": 86, "unit": "°C"}
